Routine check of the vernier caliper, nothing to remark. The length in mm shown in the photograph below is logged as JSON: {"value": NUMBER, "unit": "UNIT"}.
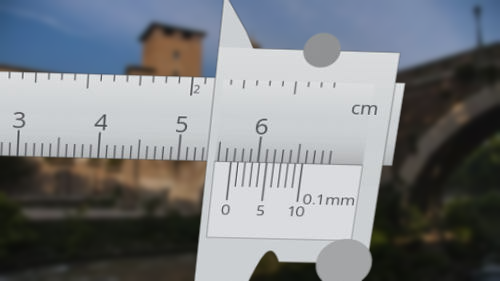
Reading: {"value": 56.6, "unit": "mm"}
